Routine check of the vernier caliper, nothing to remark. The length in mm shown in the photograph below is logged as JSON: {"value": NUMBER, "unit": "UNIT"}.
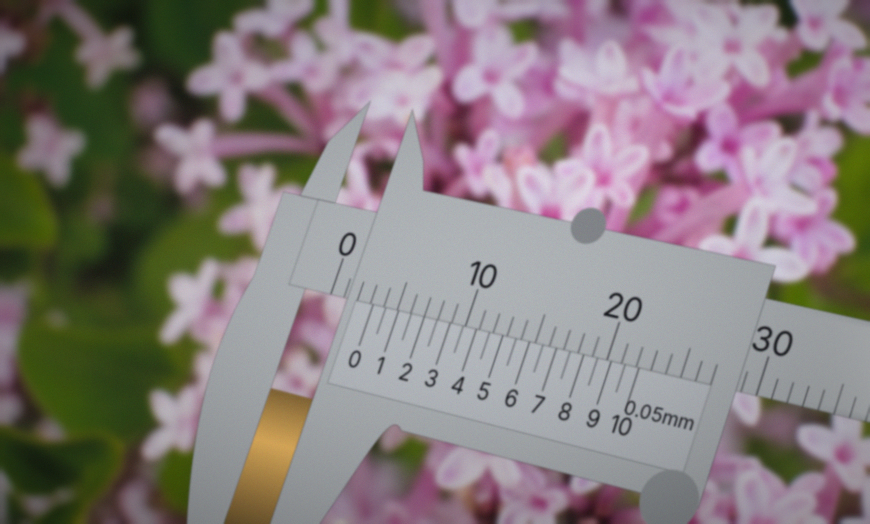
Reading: {"value": 3.2, "unit": "mm"}
